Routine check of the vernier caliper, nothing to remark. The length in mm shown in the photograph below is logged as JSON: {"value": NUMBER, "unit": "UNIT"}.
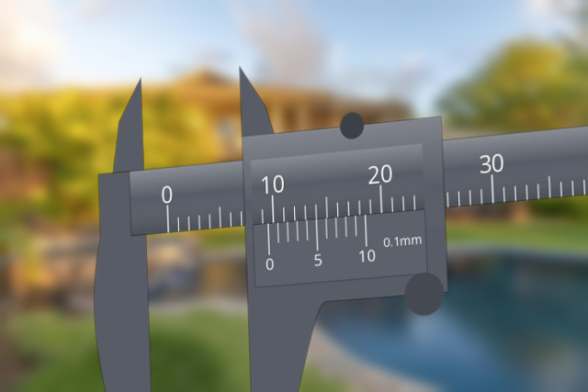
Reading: {"value": 9.5, "unit": "mm"}
